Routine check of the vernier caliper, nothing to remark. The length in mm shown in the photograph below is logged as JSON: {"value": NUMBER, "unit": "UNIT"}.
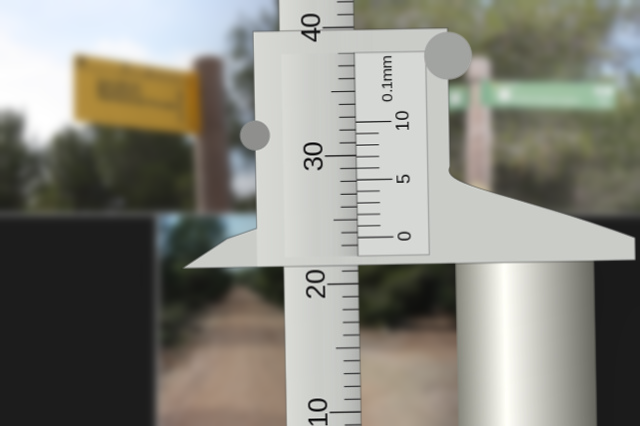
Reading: {"value": 23.6, "unit": "mm"}
